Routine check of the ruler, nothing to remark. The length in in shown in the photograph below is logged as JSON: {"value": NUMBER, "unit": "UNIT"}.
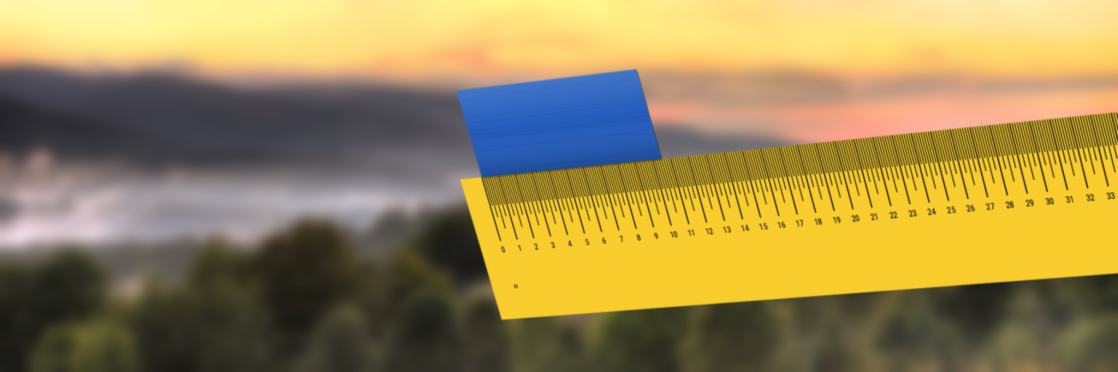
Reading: {"value": 10.5, "unit": "in"}
